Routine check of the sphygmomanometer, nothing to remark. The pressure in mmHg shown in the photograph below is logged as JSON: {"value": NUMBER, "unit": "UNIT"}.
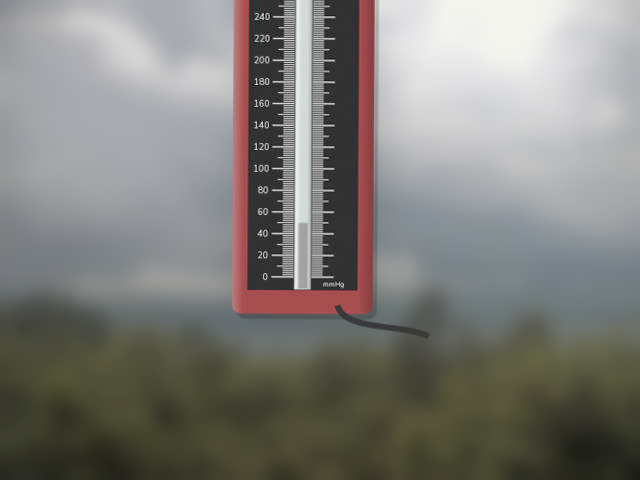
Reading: {"value": 50, "unit": "mmHg"}
